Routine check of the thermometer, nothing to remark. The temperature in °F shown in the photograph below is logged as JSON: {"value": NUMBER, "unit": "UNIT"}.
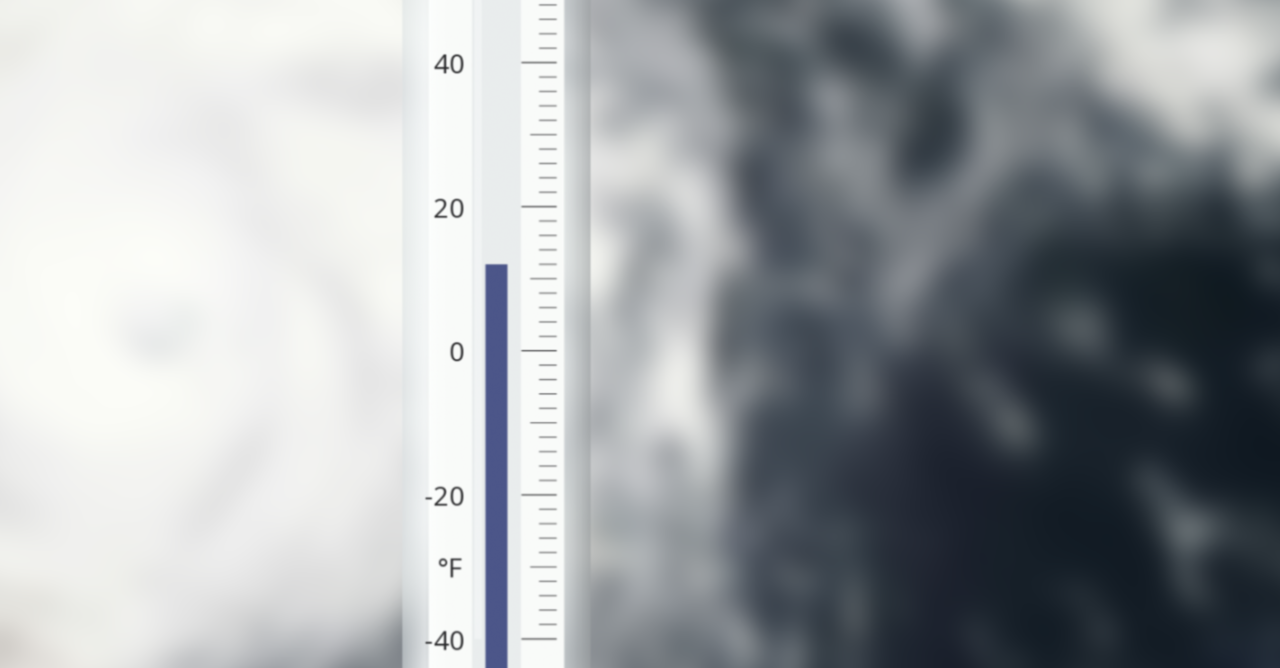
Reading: {"value": 12, "unit": "°F"}
